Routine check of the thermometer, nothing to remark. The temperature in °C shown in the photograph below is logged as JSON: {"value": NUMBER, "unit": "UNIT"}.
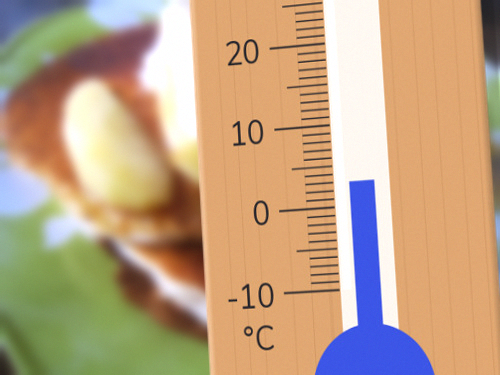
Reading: {"value": 3, "unit": "°C"}
